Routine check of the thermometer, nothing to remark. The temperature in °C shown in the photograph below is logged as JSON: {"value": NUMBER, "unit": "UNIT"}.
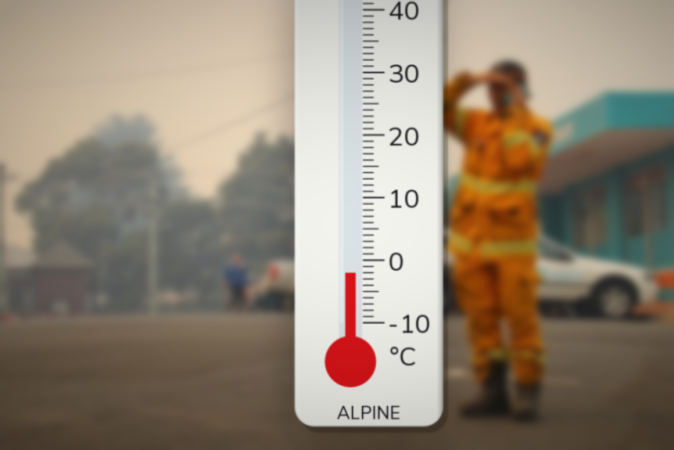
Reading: {"value": -2, "unit": "°C"}
